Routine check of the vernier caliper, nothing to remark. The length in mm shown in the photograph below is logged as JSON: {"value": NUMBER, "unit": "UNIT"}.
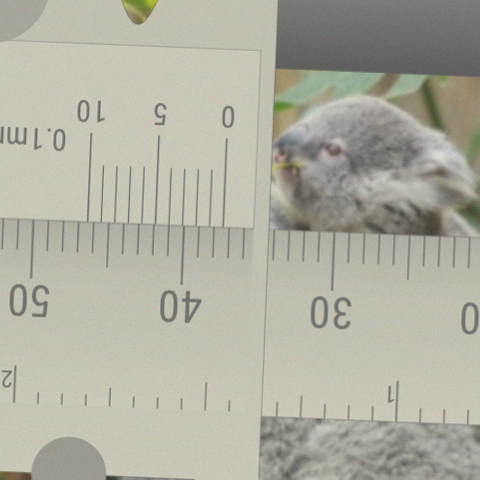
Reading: {"value": 37.4, "unit": "mm"}
